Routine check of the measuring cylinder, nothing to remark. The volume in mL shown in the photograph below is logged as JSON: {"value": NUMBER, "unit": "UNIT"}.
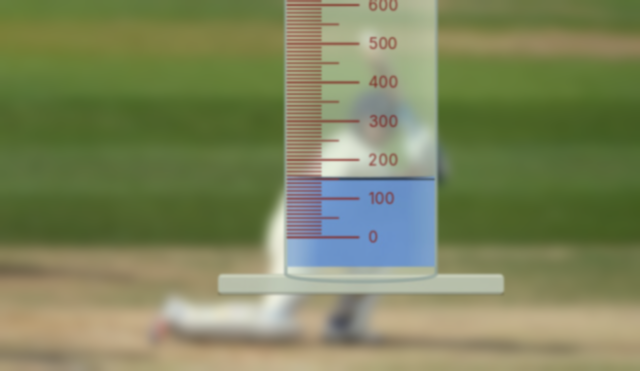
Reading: {"value": 150, "unit": "mL"}
